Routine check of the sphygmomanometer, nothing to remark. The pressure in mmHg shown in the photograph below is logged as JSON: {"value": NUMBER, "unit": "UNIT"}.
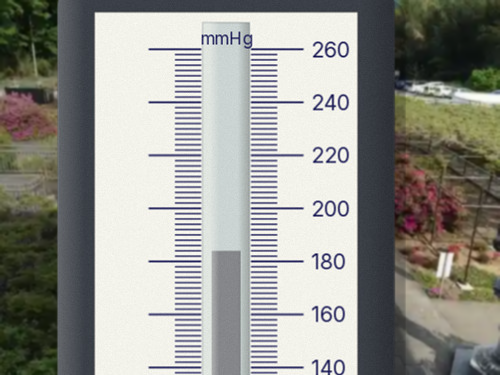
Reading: {"value": 184, "unit": "mmHg"}
